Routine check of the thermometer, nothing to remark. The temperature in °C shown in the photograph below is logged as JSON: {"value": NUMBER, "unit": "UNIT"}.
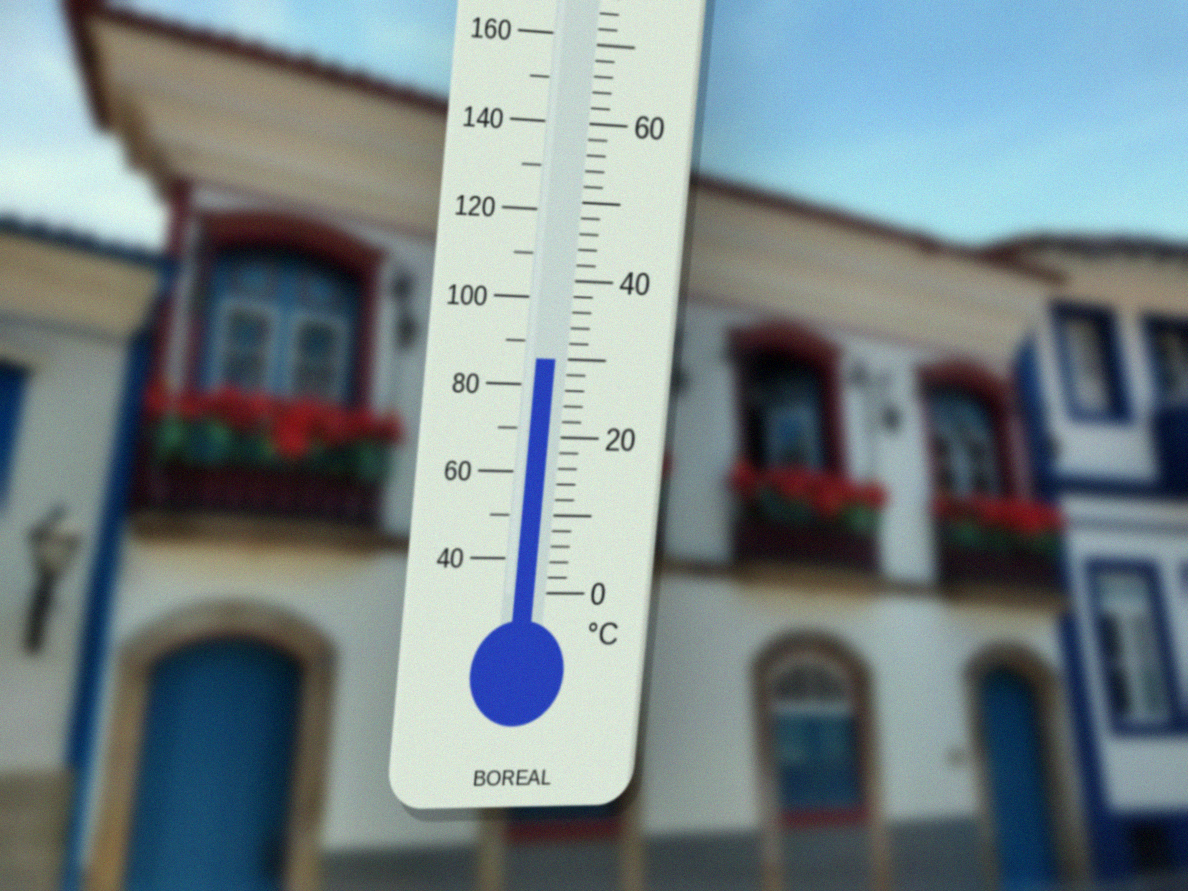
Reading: {"value": 30, "unit": "°C"}
